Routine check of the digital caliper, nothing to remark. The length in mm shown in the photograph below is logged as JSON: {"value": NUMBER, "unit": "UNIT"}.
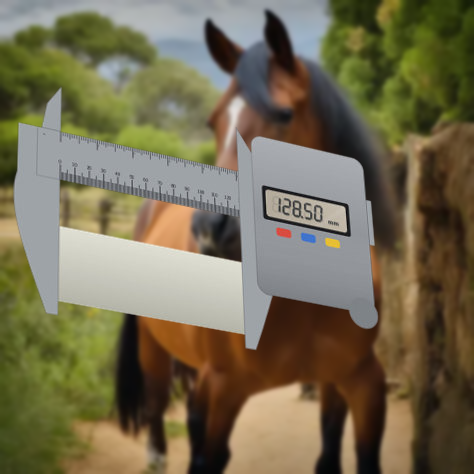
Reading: {"value": 128.50, "unit": "mm"}
